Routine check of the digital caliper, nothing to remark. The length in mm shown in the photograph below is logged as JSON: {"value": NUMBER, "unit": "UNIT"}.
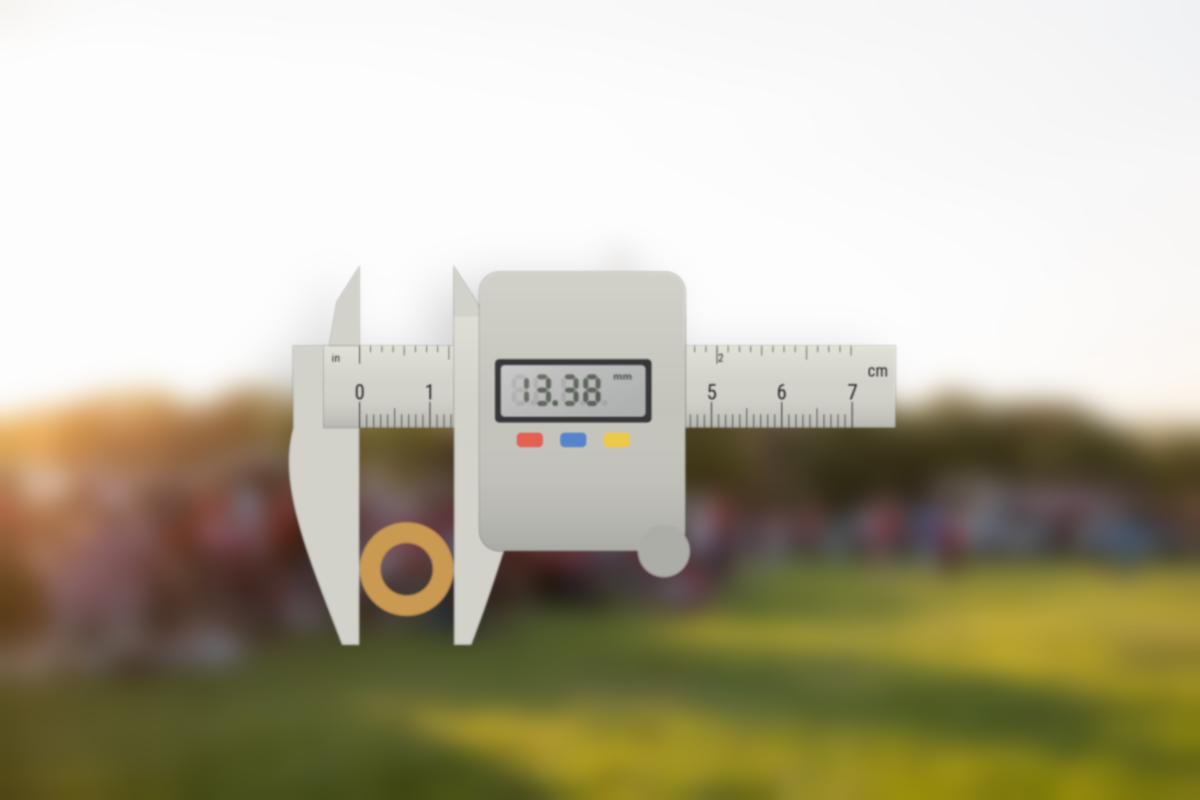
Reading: {"value": 13.38, "unit": "mm"}
